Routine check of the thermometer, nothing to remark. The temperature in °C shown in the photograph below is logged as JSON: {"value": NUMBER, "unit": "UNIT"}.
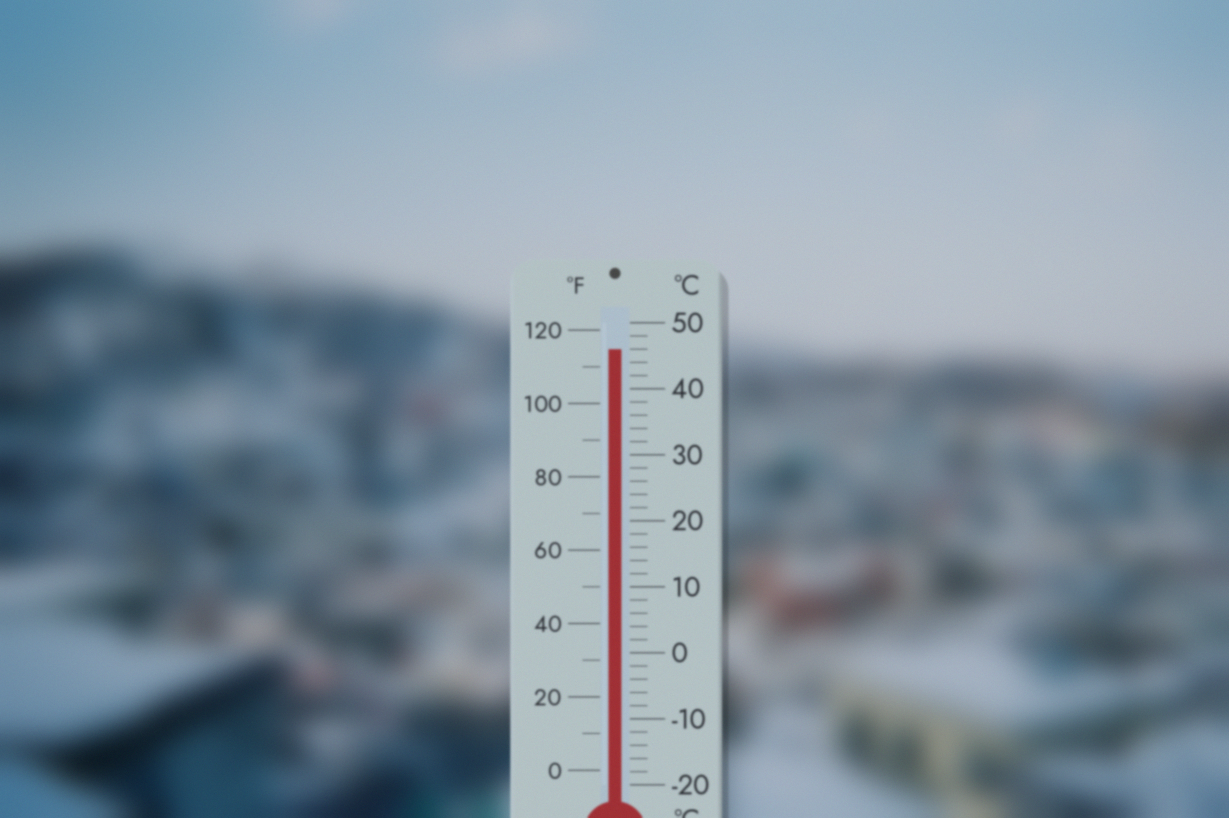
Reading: {"value": 46, "unit": "°C"}
